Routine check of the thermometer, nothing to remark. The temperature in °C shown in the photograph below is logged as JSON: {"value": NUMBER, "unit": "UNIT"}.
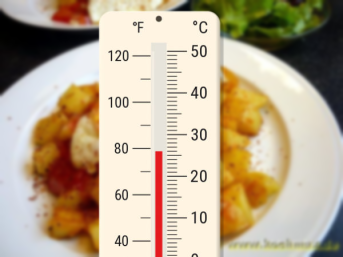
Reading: {"value": 26, "unit": "°C"}
